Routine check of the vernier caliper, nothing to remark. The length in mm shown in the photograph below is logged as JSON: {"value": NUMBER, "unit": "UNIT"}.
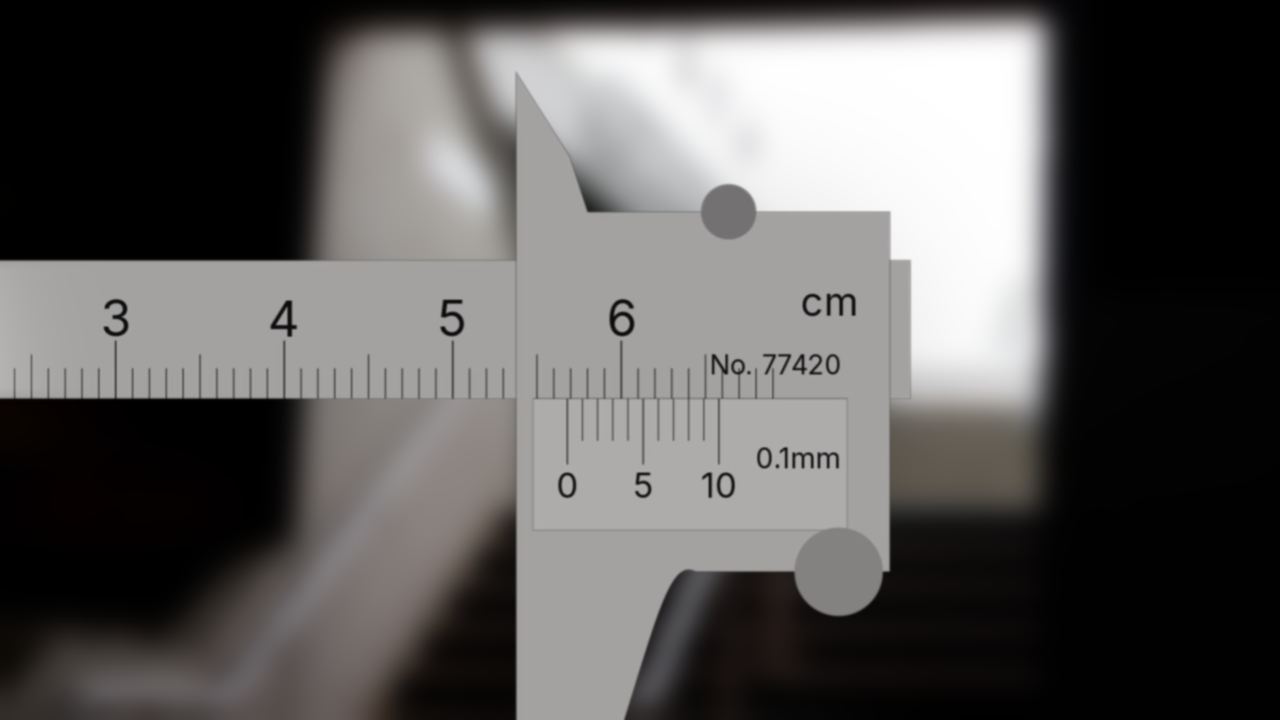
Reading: {"value": 56.8, "unit": "mm"}
